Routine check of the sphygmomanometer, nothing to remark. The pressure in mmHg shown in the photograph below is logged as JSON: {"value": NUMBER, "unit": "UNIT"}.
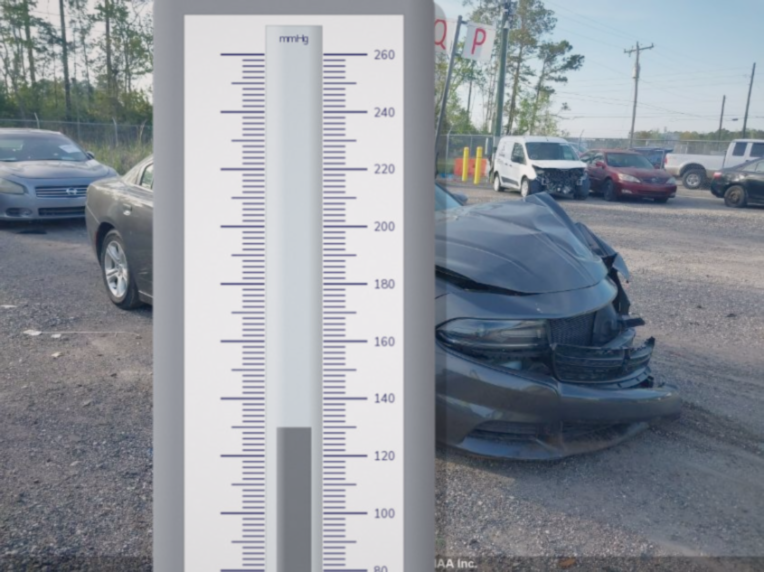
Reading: {"value": 130, "unit": "mmHg"}
